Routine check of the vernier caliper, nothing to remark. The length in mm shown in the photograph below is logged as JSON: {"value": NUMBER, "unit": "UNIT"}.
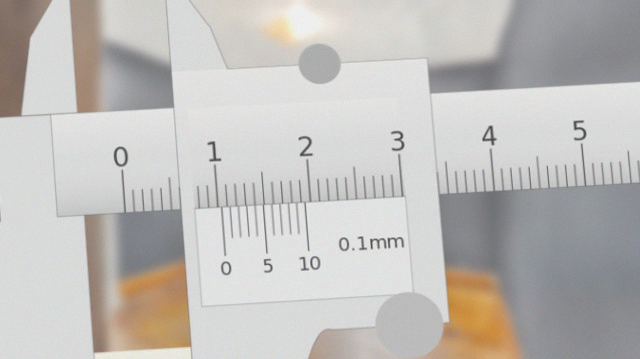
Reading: {"value": 10.4, "unit": "mm"}
